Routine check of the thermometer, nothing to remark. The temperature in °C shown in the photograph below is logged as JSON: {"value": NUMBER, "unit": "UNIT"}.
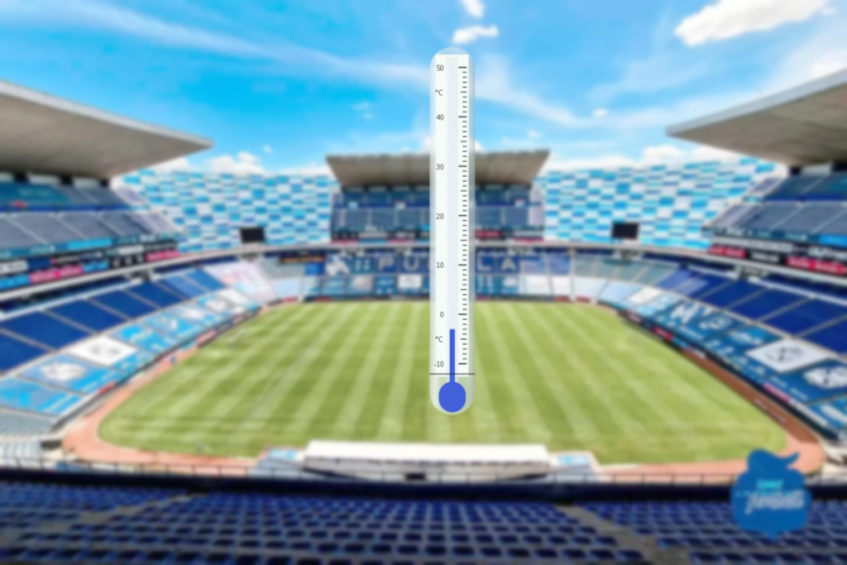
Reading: {"value": -3, "unit": "°C"}
